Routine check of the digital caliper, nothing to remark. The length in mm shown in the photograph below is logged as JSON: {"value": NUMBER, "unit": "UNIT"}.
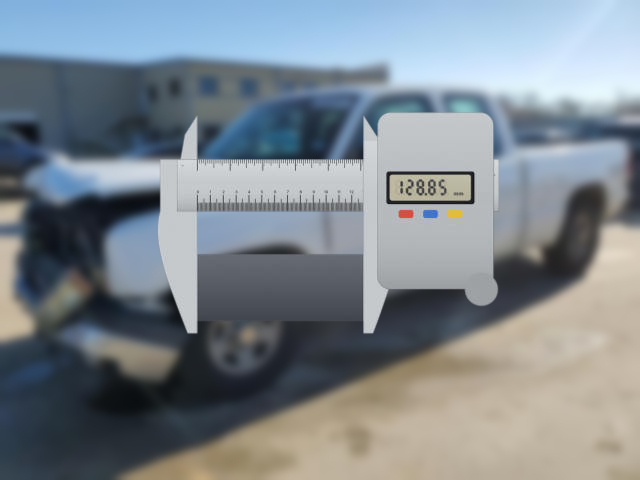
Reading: {"value": 128.85, "unit": "mm"}
